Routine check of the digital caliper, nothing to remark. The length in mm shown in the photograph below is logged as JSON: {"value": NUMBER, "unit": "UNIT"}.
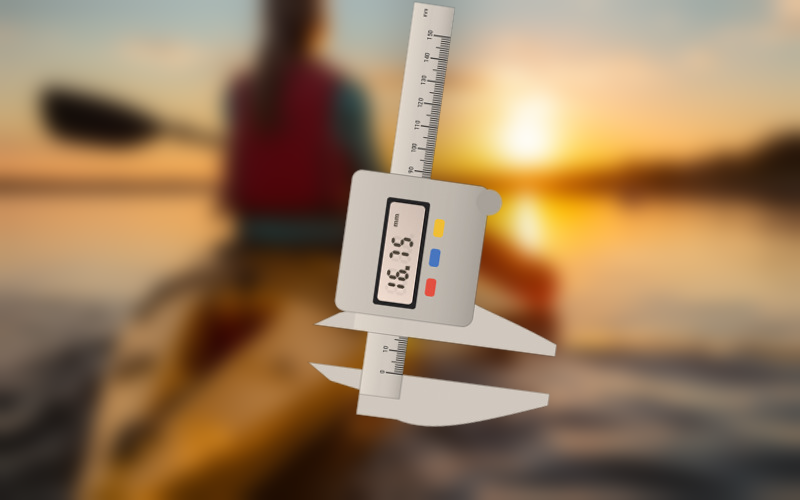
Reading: {"value": 16.75, "unit": "mm"}
